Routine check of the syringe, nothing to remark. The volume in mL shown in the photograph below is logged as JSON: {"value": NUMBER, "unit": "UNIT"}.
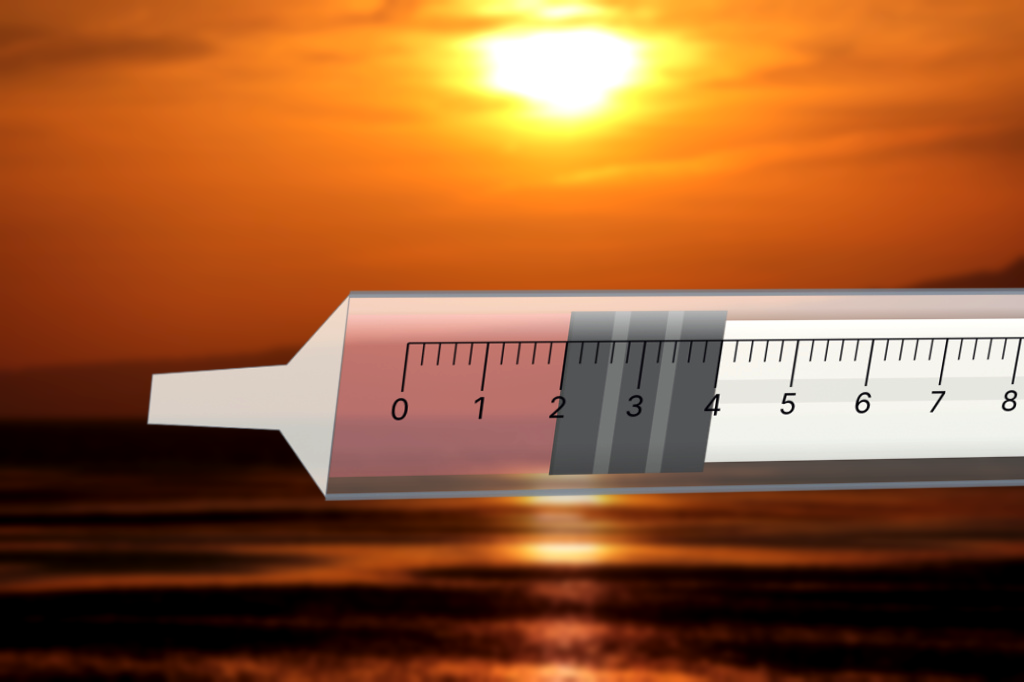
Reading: {"value": 2, "unit": "mL"}
